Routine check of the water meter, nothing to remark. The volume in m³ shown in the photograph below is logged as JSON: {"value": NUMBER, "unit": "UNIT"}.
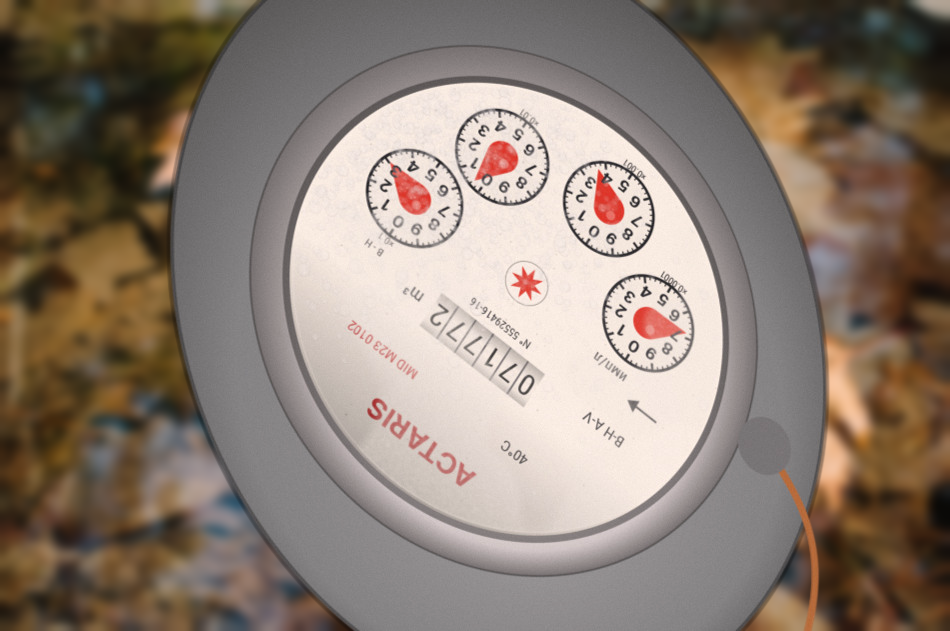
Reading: {"value": 71772.3036, "unit": "m³"}
